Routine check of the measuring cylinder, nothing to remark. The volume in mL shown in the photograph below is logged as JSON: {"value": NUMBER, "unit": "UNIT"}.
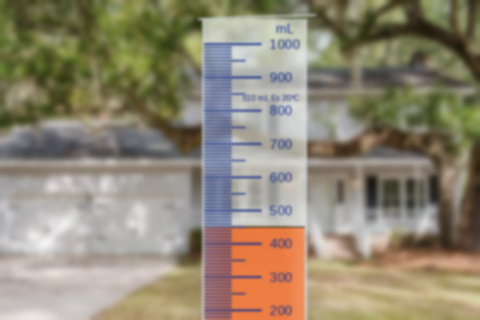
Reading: {"value": 450, "unit": "mL"}
